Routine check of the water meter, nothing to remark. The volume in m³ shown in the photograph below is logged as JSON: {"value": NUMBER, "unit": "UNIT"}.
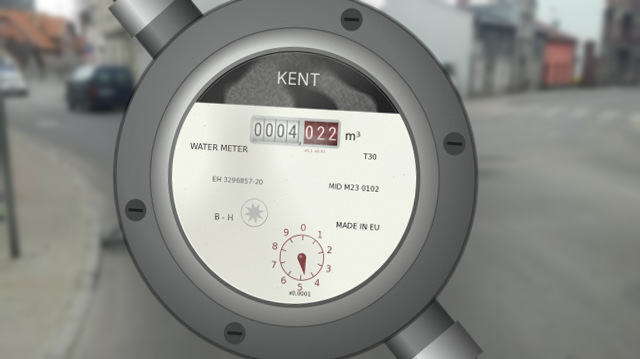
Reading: {"value": 4.0224, "unit": "m³"}
